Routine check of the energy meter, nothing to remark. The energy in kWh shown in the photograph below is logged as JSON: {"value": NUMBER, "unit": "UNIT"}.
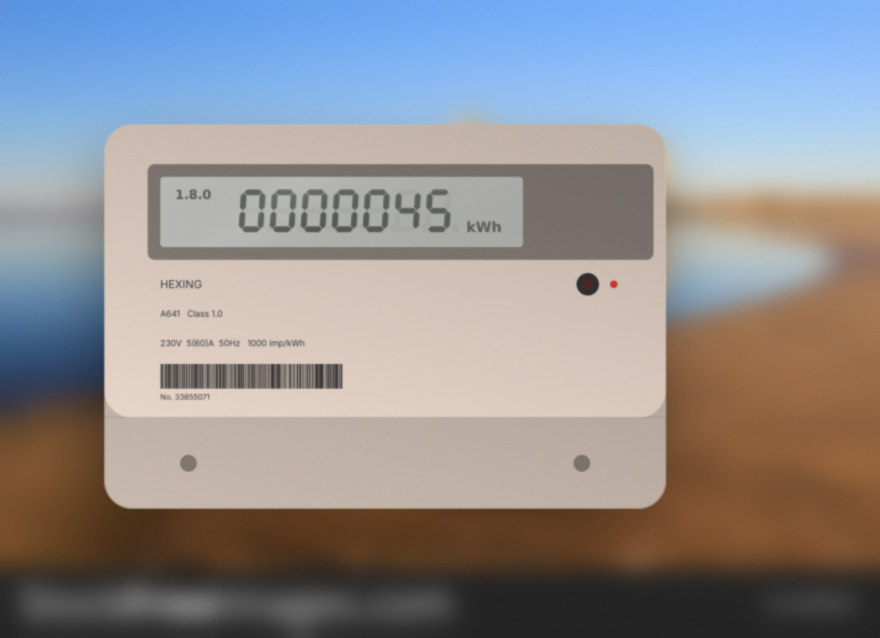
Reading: {"value": 45, "unit": "kWh"}
